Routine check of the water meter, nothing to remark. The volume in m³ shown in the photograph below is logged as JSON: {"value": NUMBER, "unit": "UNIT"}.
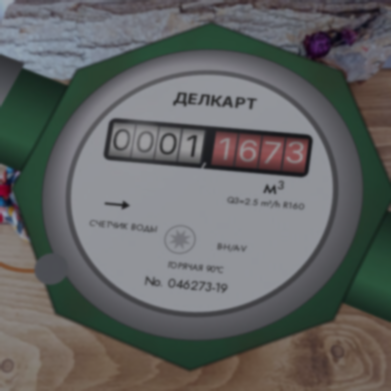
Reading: {"value": 1.1673, "unit": "m³"}
